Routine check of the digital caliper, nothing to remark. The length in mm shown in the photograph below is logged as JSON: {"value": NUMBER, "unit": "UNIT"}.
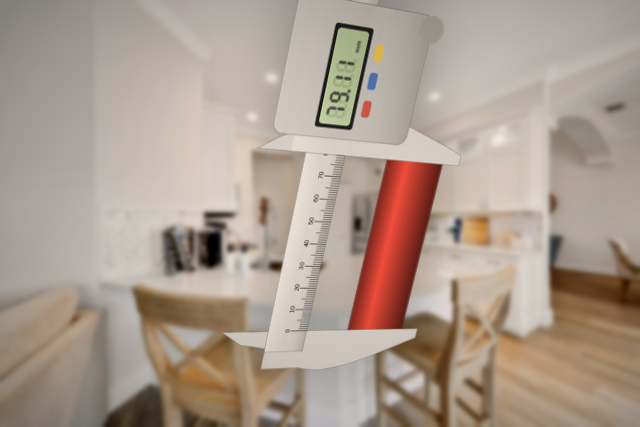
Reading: {"value": 79.11, "unit": "mm"}
